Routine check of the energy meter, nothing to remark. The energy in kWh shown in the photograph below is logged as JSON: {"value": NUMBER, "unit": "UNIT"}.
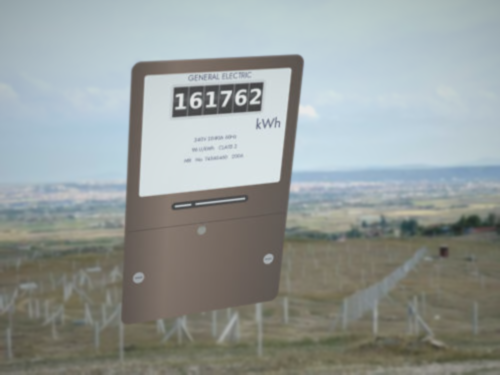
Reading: {"value": 161762, "unit": "kWh"}
